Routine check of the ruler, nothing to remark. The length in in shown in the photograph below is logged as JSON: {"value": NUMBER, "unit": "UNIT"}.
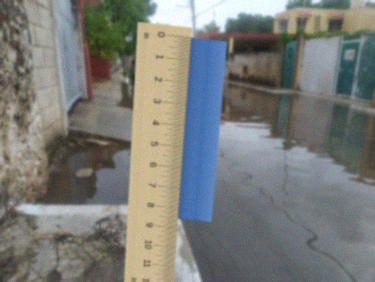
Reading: {"value": 8.5, "unit": "in"}
